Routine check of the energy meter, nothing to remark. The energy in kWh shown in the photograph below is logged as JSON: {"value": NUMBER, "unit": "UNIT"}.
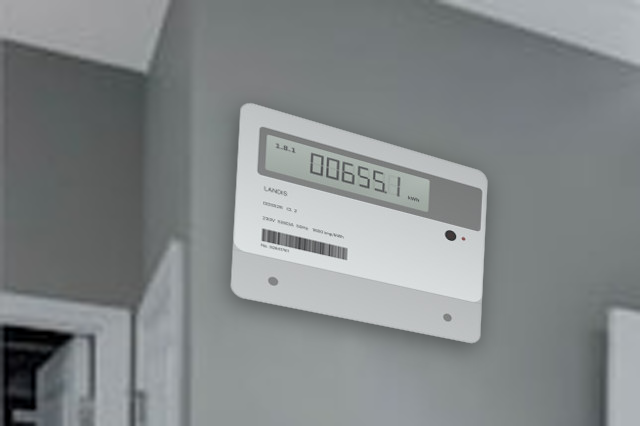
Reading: {"value": 655.1, "unit": "kWh"}
